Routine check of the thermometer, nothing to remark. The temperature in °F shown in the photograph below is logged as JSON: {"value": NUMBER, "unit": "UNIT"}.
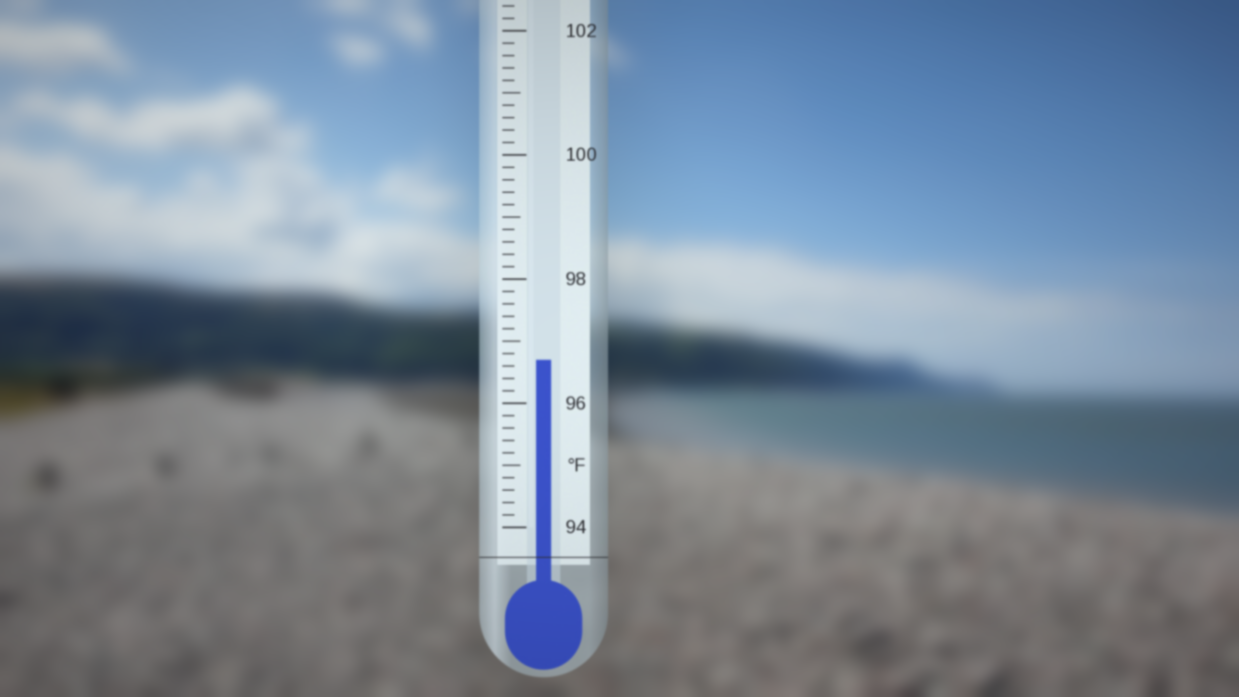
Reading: {"value": 96.7, "unit": "°F"}
